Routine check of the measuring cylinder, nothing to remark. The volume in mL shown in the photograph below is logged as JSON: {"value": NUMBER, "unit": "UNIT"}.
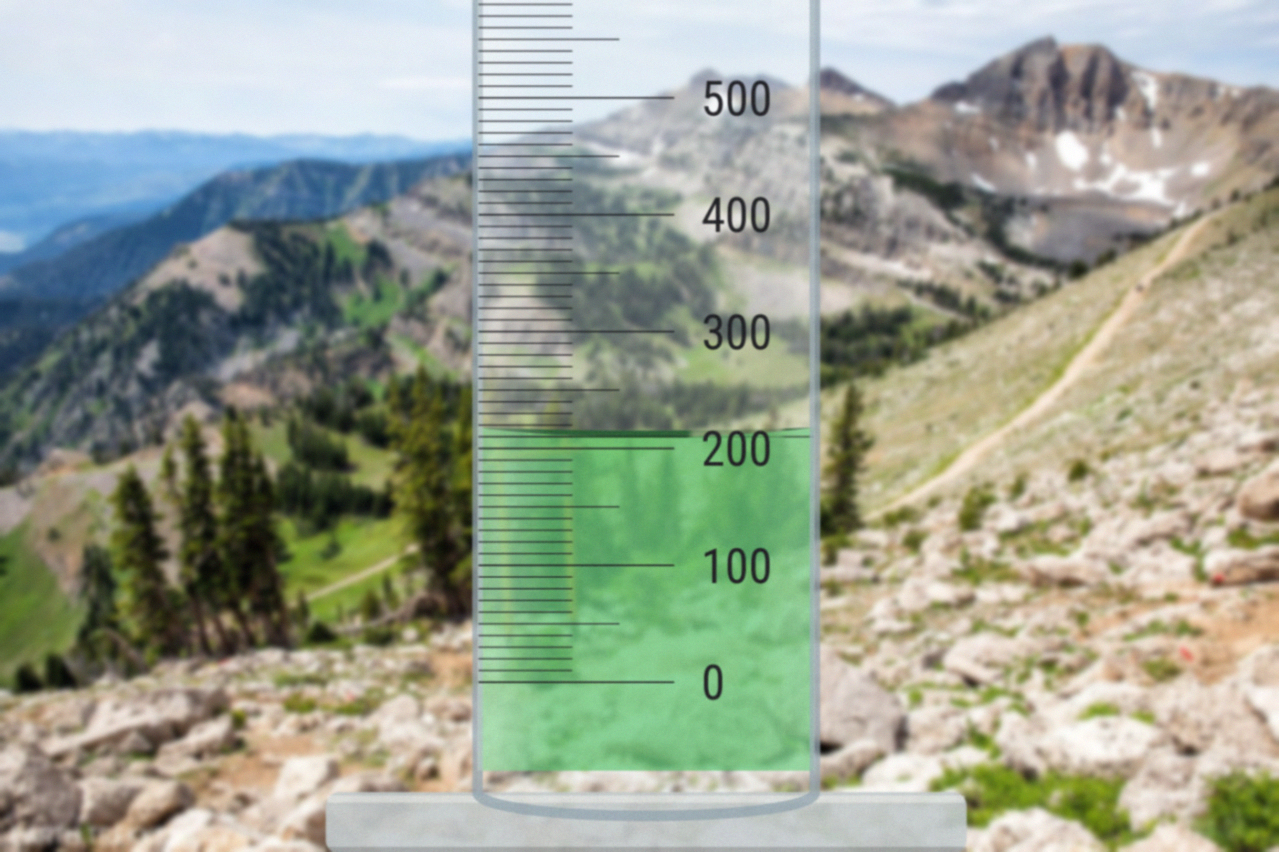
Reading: {"value": 210, "unit": "mL"}
